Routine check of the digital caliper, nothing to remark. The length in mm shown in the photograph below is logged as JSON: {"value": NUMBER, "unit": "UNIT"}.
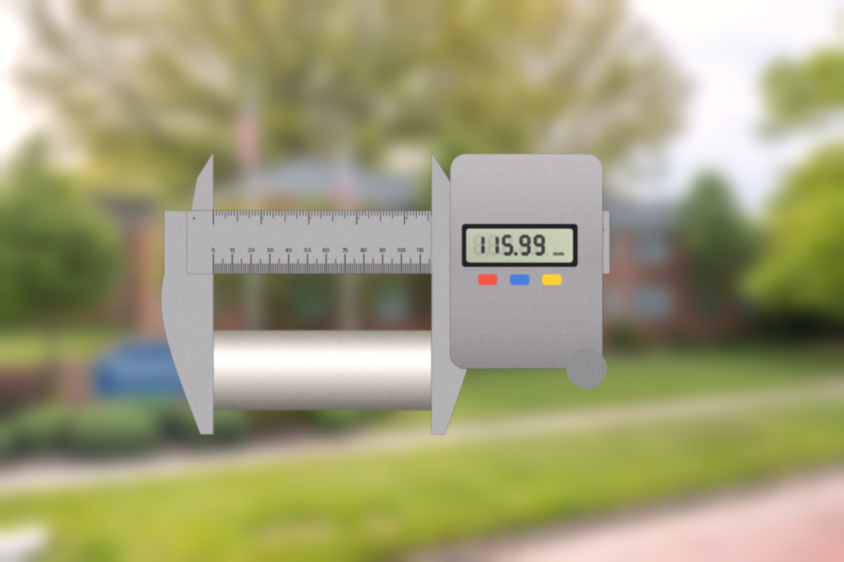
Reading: {"value": 115.99, "unit": "mm"}
